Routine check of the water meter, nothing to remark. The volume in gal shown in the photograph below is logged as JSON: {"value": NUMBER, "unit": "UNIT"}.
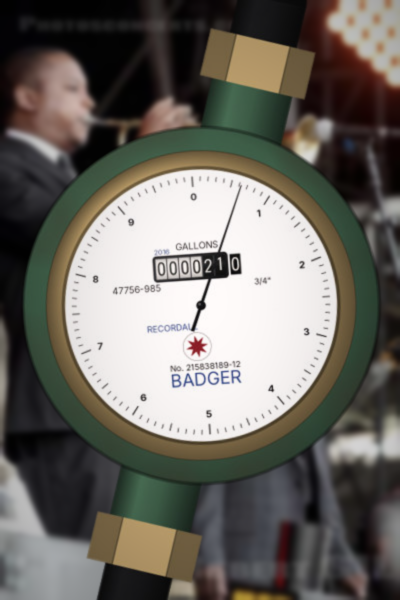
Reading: {"value": 210.6, "unit": "gal"}
